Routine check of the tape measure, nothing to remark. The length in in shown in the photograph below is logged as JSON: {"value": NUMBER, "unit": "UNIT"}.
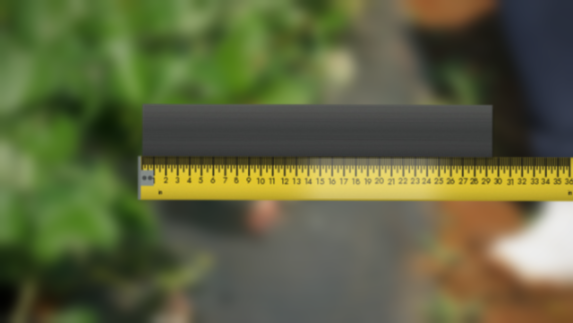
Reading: {"value": 29.5, "unit": "in"}
